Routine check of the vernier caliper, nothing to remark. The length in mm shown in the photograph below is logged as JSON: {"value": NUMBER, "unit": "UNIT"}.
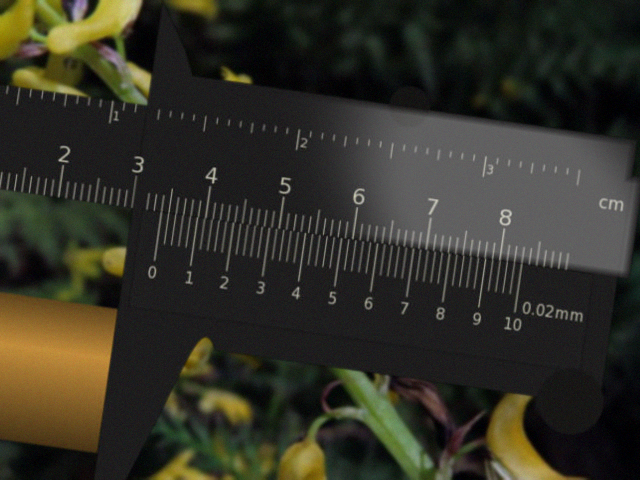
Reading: {"value": 34.0, "unit": "mm"}
